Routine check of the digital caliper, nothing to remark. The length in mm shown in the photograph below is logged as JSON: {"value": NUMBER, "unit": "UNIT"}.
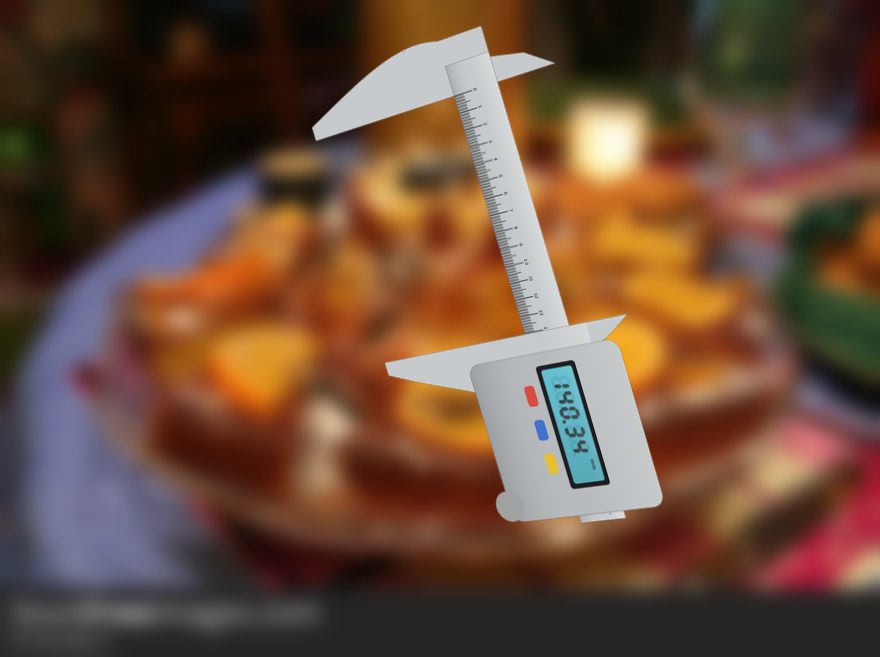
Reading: {"value": 140.34, "unit": "mm"}
